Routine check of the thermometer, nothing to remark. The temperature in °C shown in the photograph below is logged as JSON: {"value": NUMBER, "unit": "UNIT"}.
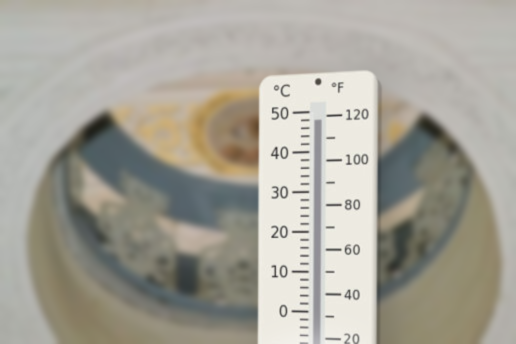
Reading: {"value": 48, "unit": "°C"}
